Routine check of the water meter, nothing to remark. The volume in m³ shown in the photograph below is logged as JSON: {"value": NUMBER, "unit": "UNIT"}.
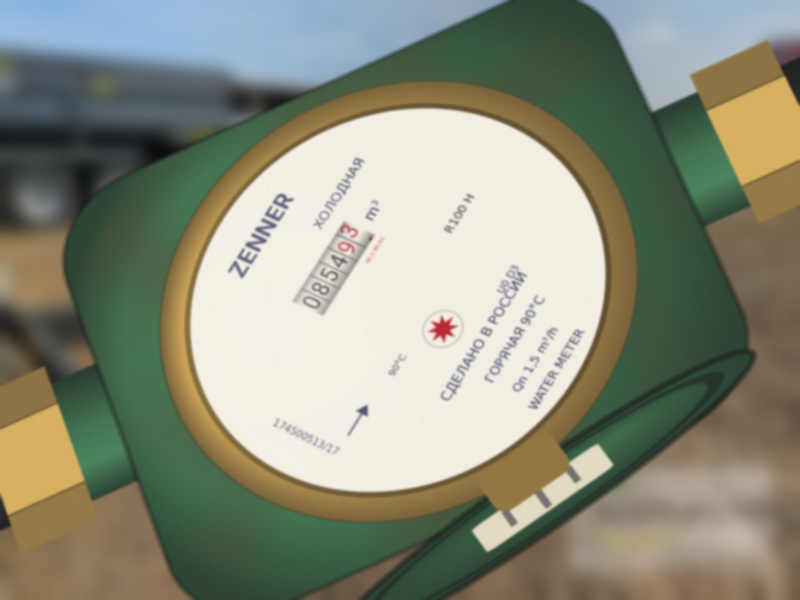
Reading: {"value": 854.93, "unit": "m³"}
